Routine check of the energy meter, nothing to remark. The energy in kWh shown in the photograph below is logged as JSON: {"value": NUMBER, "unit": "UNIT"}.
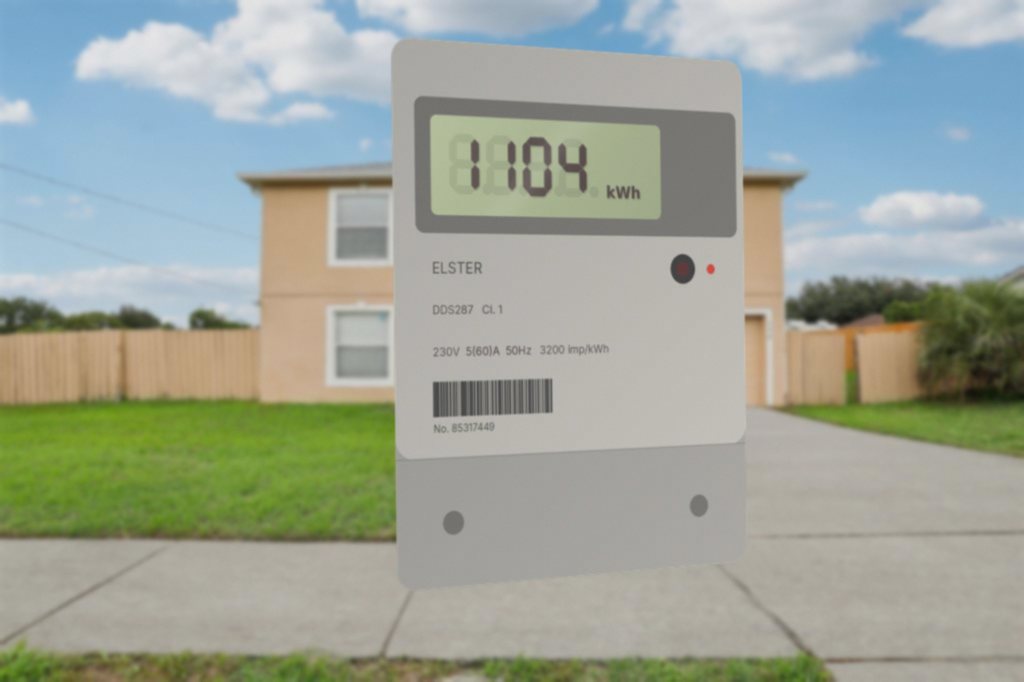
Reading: {"value": 1104, "unit": "kWh"}
